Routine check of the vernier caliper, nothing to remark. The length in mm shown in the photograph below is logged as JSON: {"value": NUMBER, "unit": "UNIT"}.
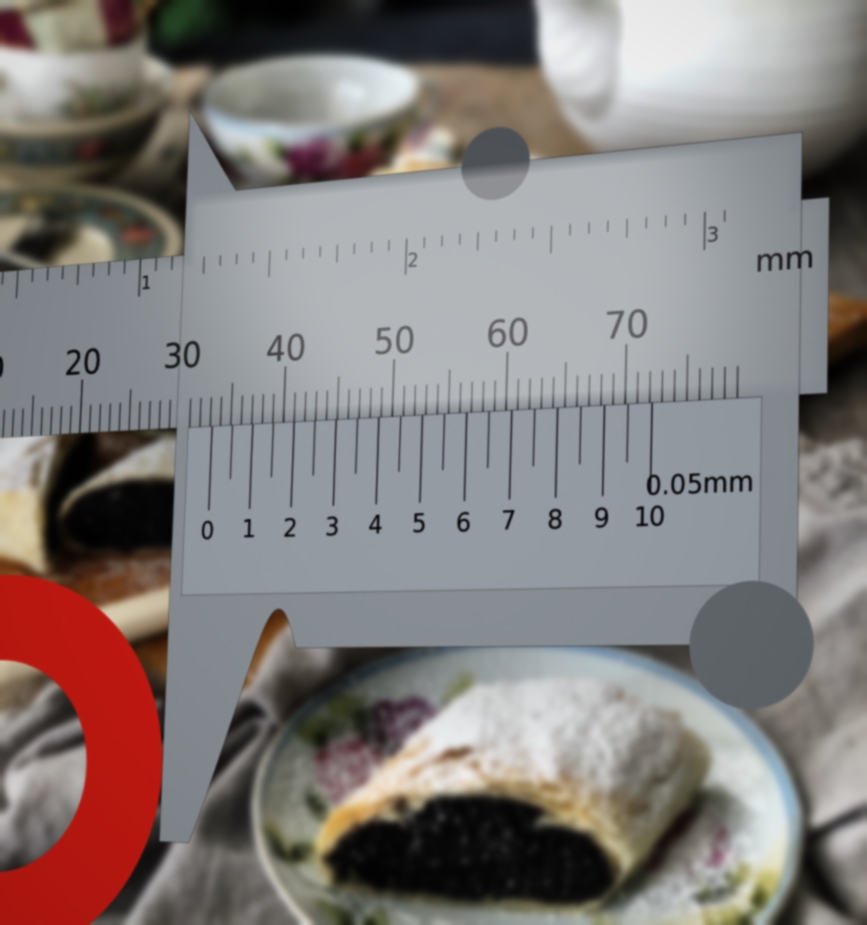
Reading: {"value": 33.2, "unit": "mm"}
